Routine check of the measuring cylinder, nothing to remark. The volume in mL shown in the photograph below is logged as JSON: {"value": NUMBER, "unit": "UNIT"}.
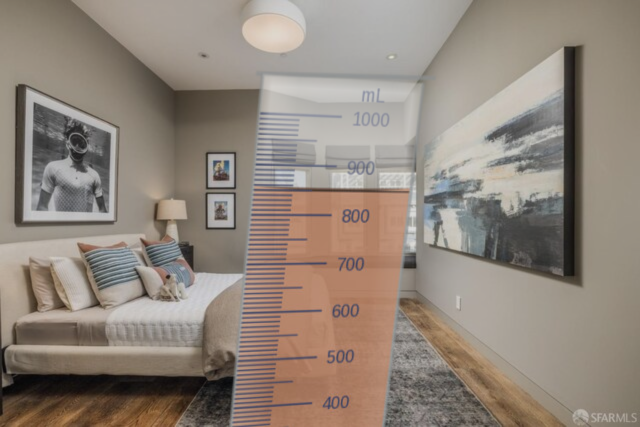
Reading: {"value": 850, "unit": "mL"}
